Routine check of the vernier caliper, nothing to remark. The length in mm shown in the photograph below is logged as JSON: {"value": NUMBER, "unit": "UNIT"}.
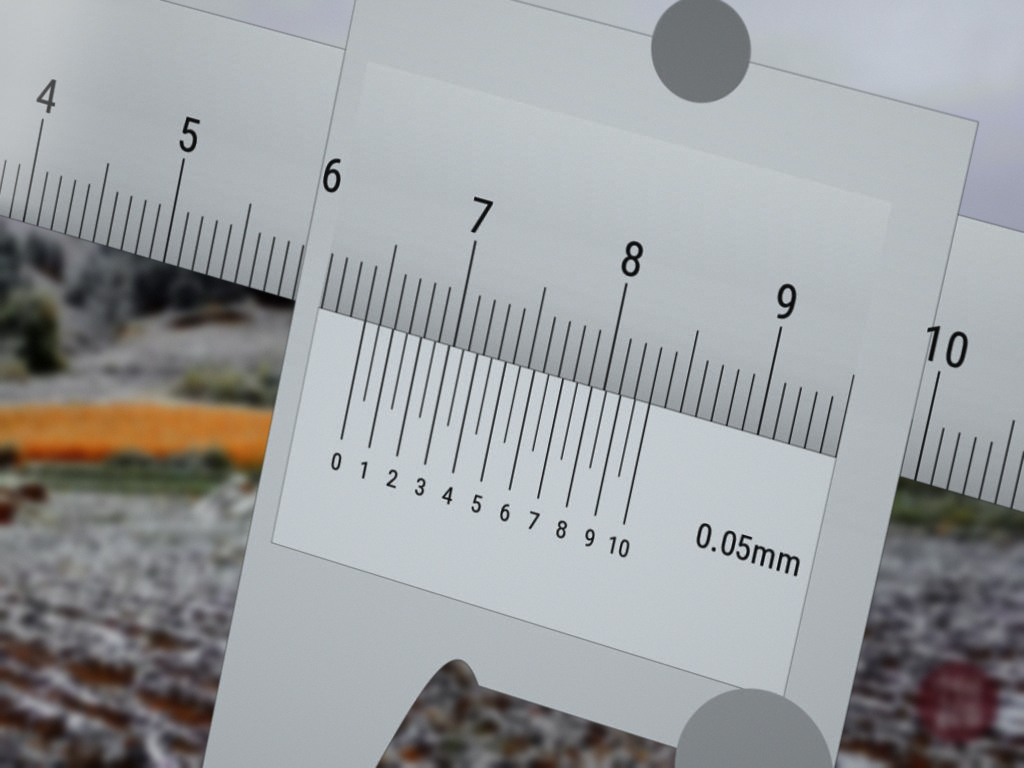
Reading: {"value": 64.0, "unit": "mm"}
